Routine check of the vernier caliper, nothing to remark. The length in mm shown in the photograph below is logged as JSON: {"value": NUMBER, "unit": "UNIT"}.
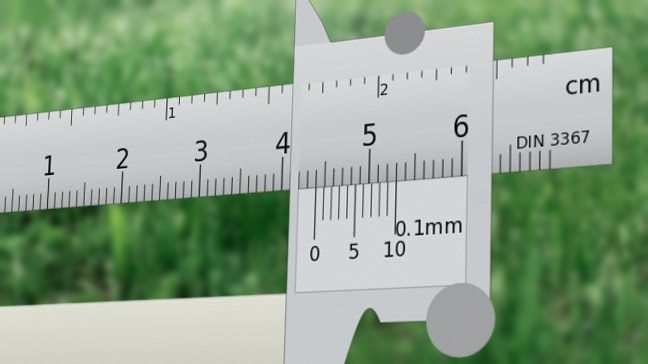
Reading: {"value": 44.0, "unit": "mm"}
